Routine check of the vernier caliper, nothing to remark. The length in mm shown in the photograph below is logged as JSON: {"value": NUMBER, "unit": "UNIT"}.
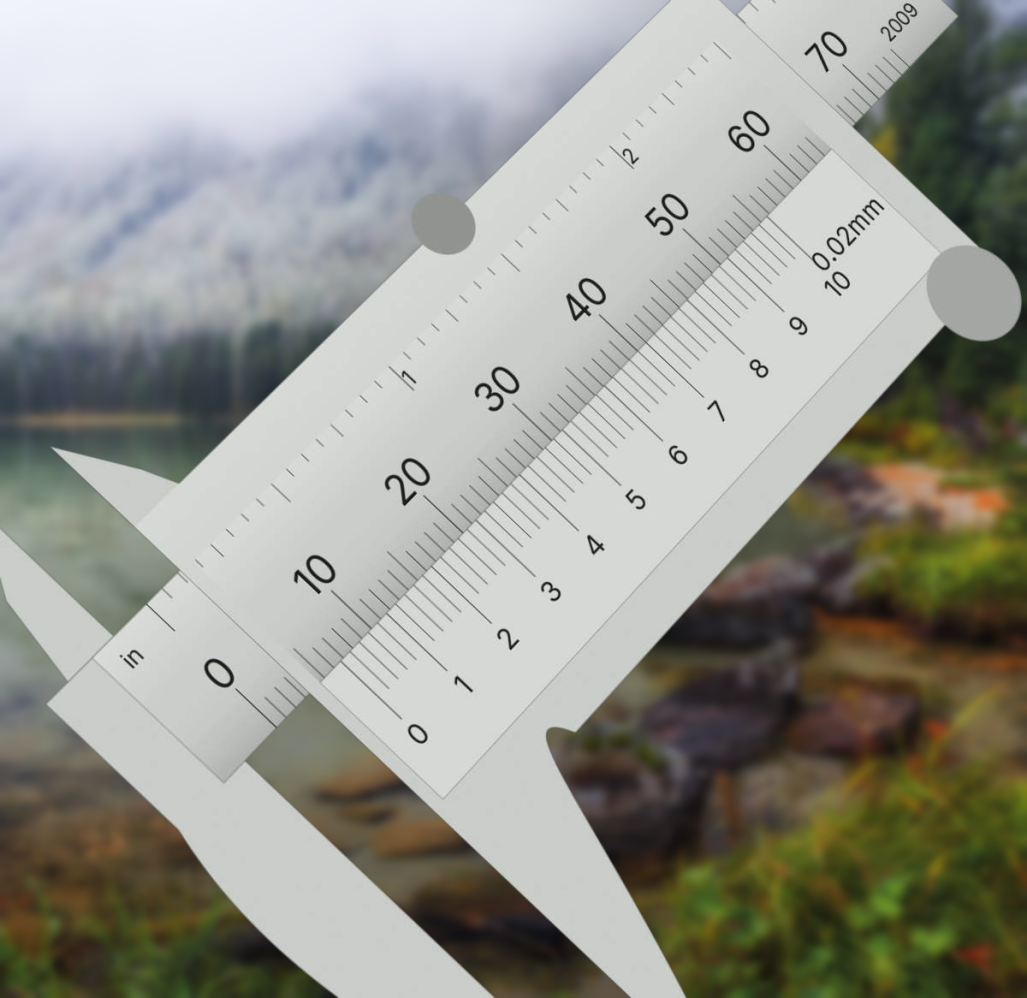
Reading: {"value": 6.7, "unit": "mm"}
